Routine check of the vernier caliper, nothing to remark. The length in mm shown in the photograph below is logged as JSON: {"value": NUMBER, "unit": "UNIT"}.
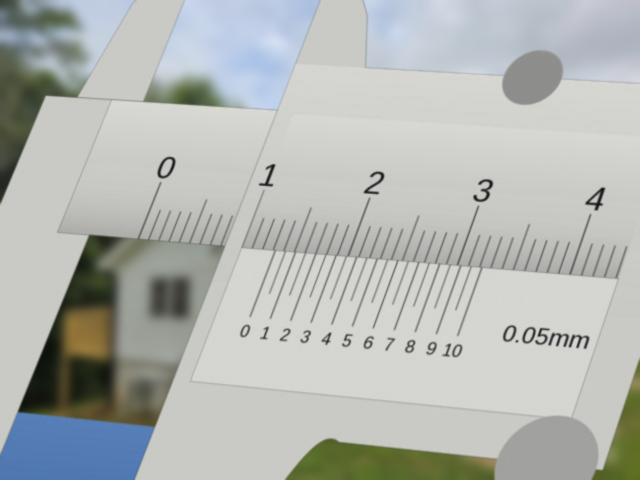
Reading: {"value": 13.2, "unit": "mm"}
